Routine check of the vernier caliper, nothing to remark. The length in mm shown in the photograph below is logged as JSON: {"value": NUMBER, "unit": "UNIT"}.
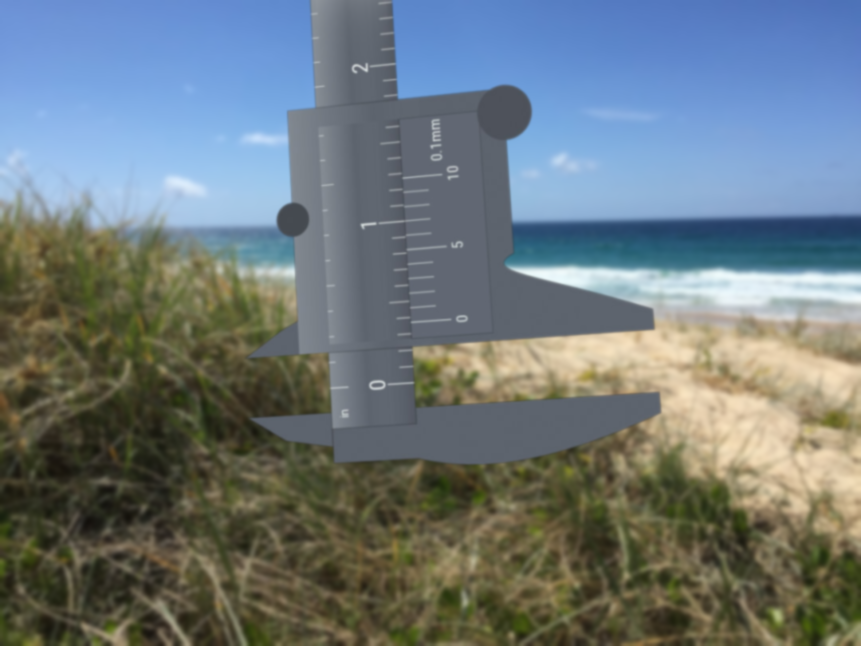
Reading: {"value": 3.7, "unit": "mm"}
